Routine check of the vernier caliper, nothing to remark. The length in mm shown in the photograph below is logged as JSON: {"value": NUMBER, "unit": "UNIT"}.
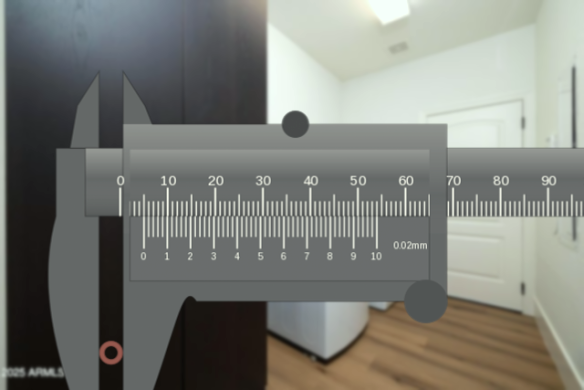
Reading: {"value": 5.0, "unit": "mm"}
